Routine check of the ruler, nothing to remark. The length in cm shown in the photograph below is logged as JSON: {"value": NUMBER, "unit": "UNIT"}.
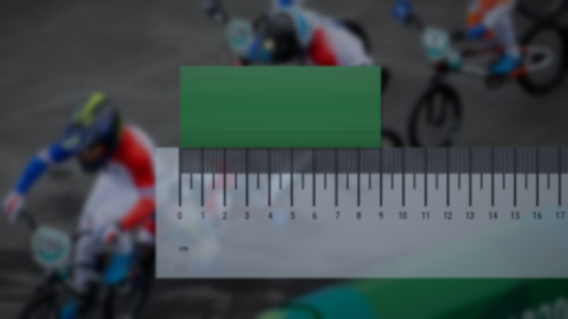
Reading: {"value": 9, "unit": "cm"}
